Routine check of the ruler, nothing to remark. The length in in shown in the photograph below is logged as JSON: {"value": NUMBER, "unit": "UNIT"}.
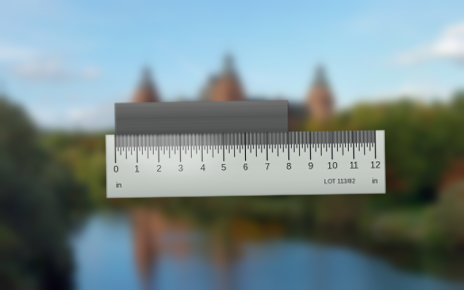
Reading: {"value": 8, "unit": "in"}
